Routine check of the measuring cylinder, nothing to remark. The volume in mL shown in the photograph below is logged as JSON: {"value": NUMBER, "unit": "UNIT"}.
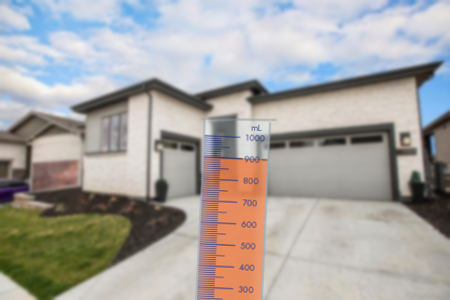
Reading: {"value": 900, "unit": "mL"}
